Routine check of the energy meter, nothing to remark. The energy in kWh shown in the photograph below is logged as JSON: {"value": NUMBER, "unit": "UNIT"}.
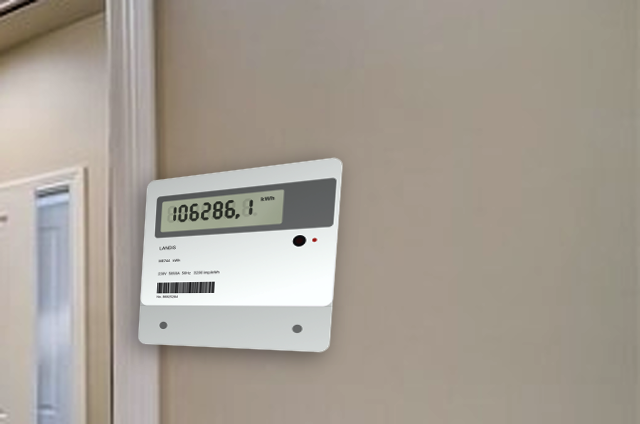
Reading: {"value": 106286.1, "unit": "kWh"}
